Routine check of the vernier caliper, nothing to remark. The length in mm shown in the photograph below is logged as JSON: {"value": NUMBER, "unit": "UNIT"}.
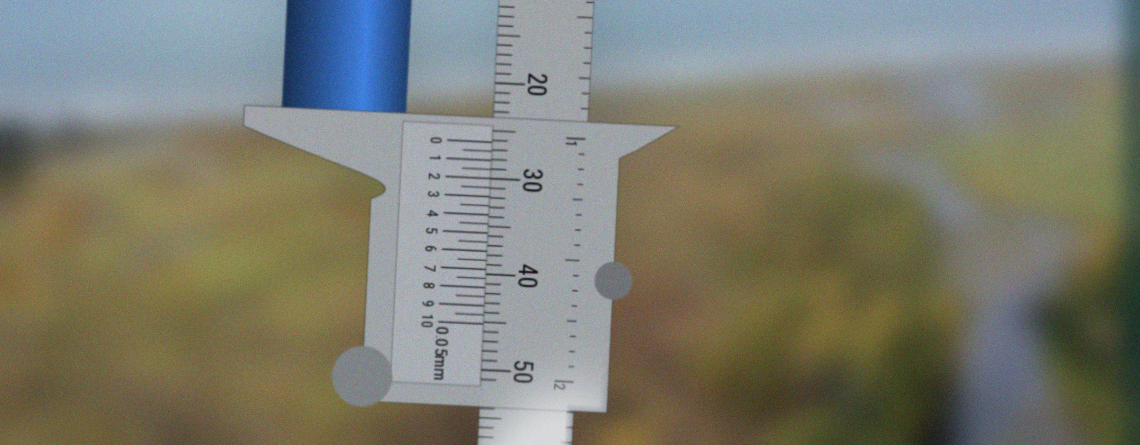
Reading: {"value": 26.2, "unit": "mm"}
